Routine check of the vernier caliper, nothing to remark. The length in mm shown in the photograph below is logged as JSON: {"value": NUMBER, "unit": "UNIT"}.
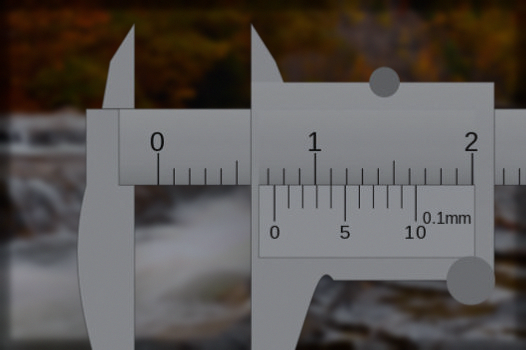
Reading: {"value": 7.4, "unit": "mm"}
